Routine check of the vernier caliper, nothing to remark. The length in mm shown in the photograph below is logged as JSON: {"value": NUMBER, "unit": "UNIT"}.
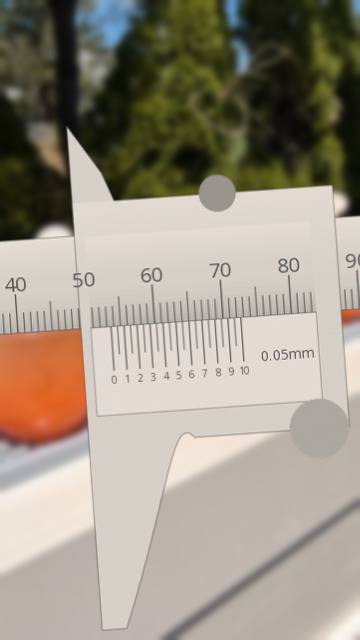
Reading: {"value": 53.6, "unit": "mm"}
